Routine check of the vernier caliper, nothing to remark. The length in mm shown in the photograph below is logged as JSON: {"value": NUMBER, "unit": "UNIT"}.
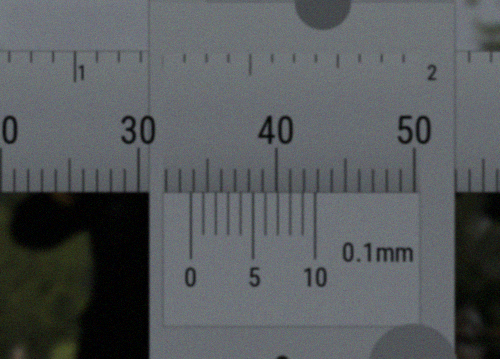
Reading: {"value": 33.8, "unit": "mm"}
